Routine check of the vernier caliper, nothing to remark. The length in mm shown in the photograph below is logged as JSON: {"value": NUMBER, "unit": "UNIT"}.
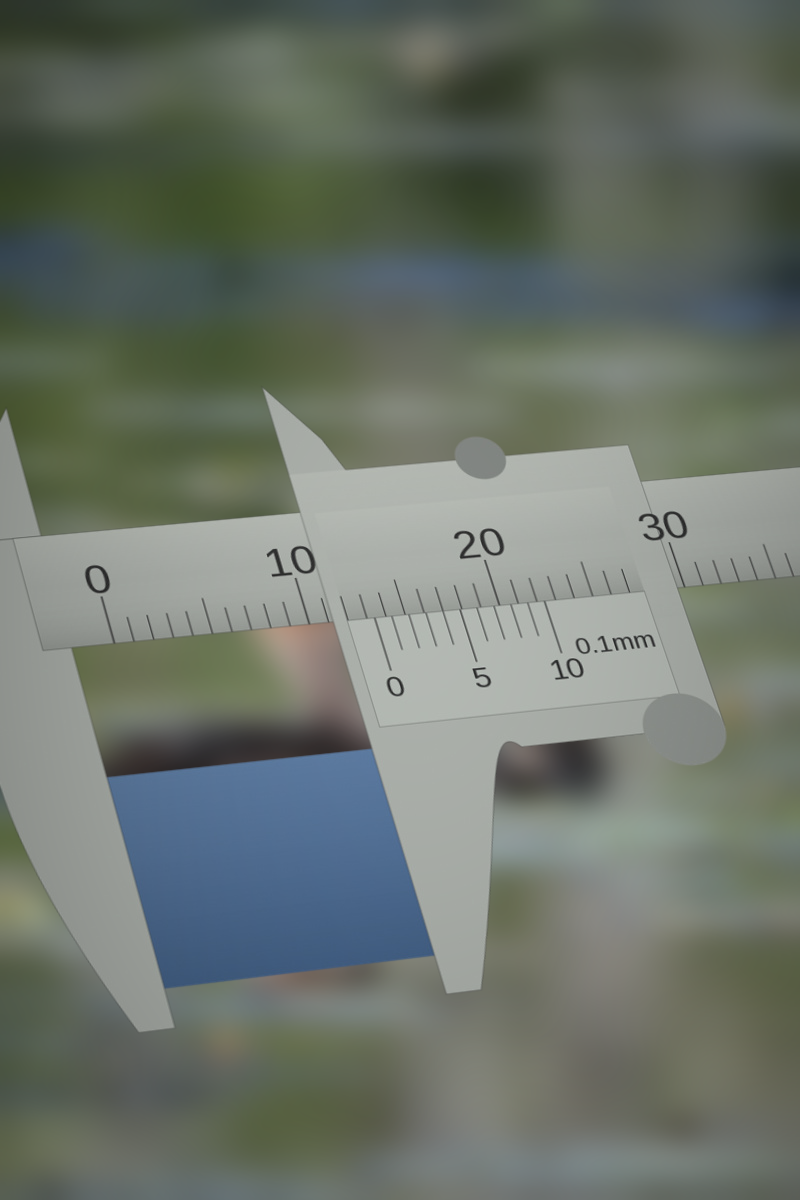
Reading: {"value": 13.4, "unit": "mm"}
